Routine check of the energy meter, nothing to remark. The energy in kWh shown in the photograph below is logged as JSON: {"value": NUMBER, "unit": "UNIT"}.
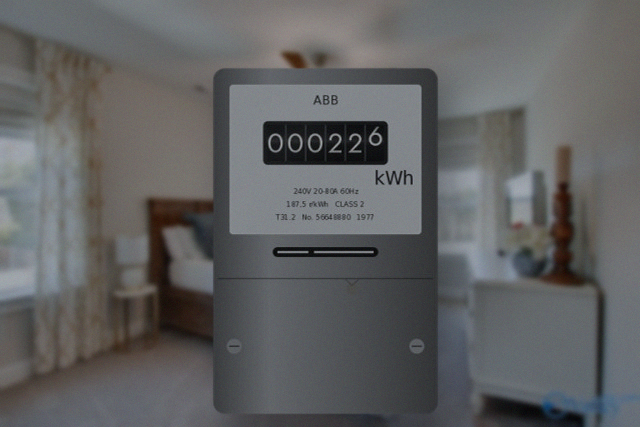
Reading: {"value": 226, "unit": "kWh"}
